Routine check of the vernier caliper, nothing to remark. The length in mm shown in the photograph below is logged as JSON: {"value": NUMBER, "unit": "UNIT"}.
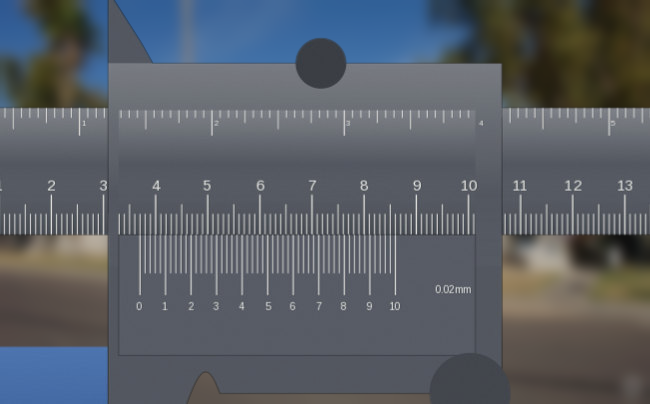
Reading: {"value": 37.0, "unit": "mm"}
